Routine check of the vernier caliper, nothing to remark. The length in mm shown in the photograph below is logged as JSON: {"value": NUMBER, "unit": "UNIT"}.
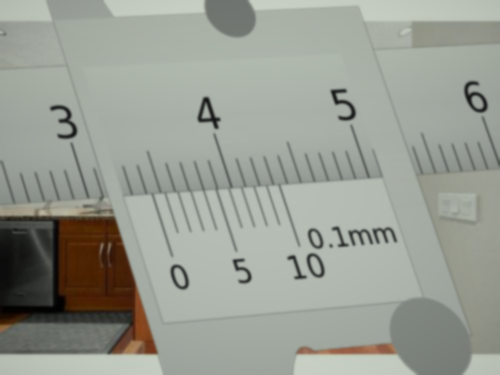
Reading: {"value": 34.4, "unit": "mm"}
